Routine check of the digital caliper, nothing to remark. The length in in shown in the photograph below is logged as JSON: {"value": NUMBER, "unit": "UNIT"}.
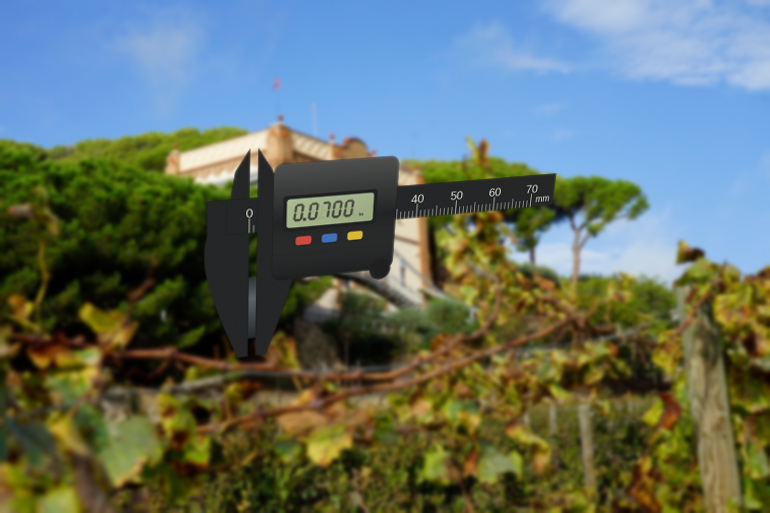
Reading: {"value": 0.0700, "unit": "in"}
